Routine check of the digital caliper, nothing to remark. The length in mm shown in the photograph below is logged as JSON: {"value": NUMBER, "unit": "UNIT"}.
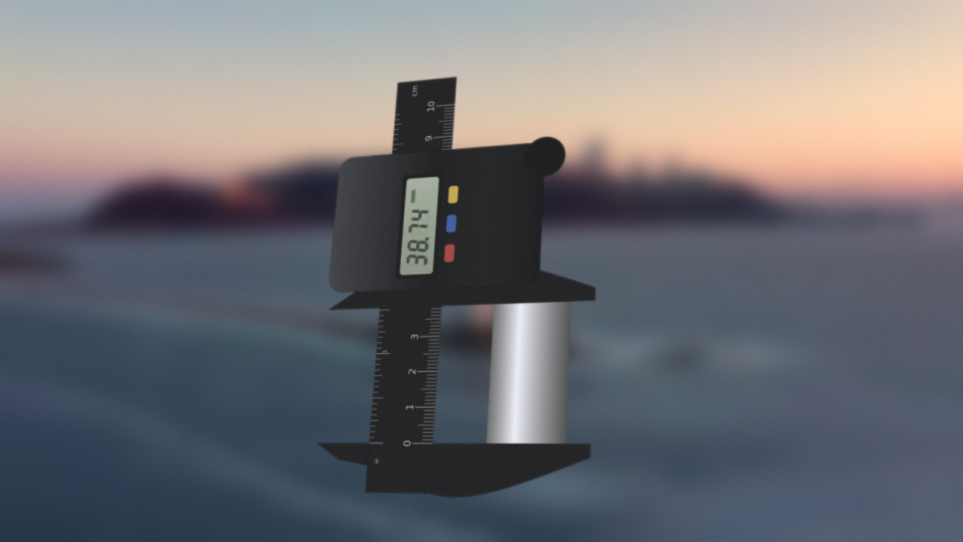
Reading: {"value": 38.74, "unit": "mm"}
